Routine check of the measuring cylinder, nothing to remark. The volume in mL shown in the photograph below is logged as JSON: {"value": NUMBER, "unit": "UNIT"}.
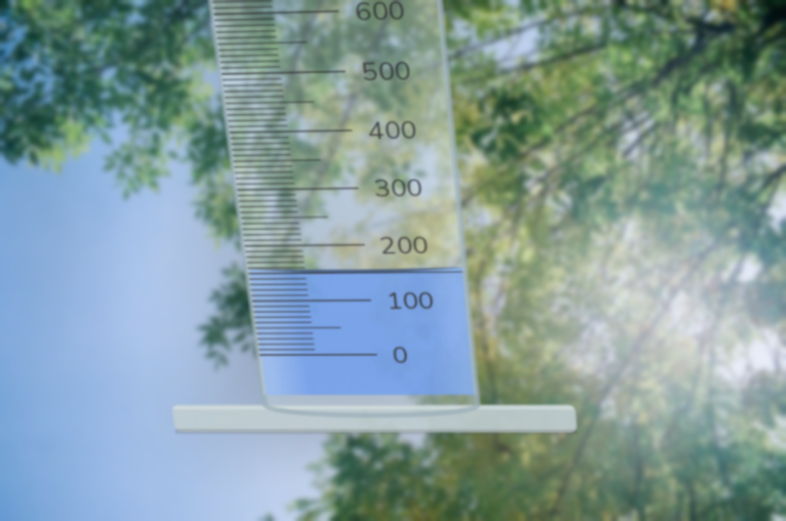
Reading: {"value": 150, "unit": "mL"}
